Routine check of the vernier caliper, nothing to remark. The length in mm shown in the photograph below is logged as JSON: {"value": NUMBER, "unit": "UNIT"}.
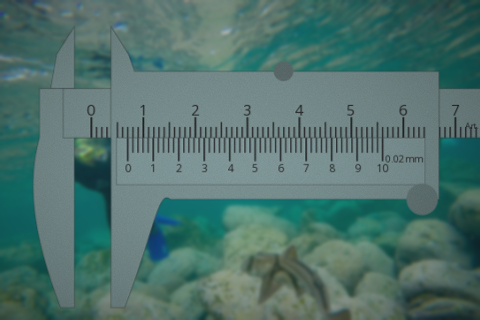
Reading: {"value": 7.0, "unit": "mm"}
